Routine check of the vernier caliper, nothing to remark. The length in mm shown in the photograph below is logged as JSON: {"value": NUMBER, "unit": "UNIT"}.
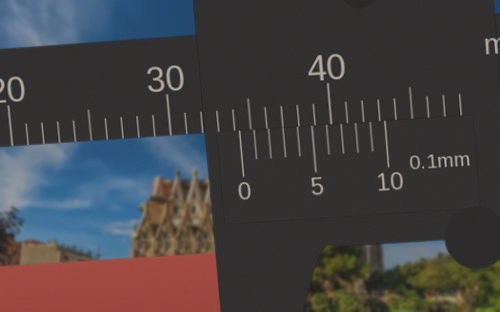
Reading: {"value": 34.3, "unit": "mm"}
